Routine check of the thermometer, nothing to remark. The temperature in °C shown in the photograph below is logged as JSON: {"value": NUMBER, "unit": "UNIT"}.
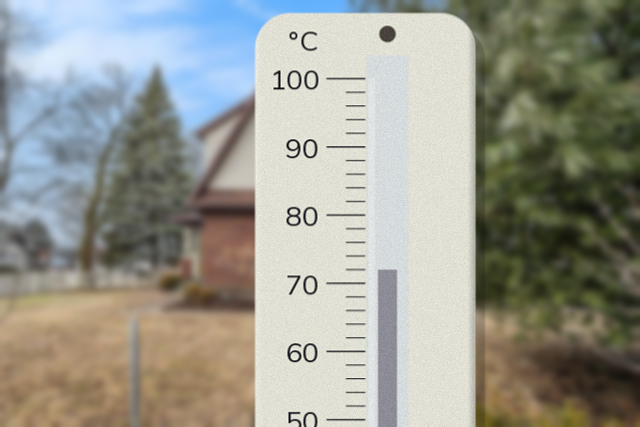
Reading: {"value": 72, "unit": "°C"}
